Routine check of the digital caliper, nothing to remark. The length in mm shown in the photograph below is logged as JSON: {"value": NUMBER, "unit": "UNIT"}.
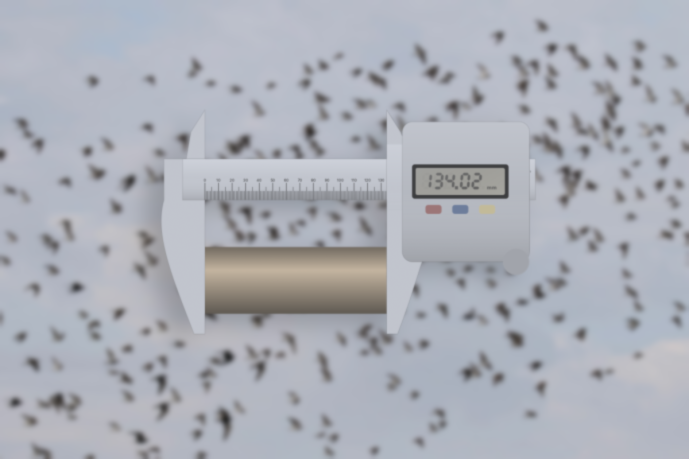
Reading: {"value": 134.02, "unit": "mm"}
